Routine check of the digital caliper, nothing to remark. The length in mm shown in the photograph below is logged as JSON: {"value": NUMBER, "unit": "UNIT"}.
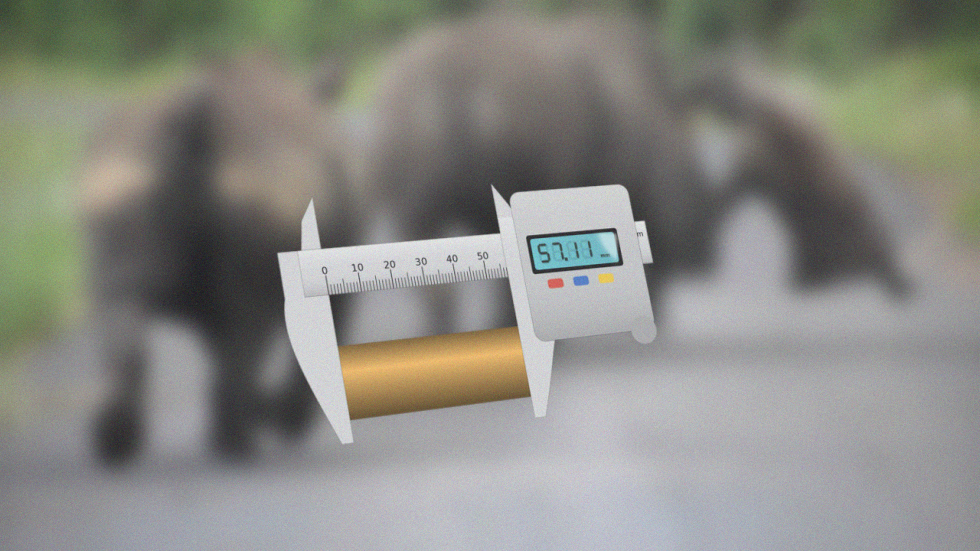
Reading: {"value": 57.11, "unit": "mm"}
